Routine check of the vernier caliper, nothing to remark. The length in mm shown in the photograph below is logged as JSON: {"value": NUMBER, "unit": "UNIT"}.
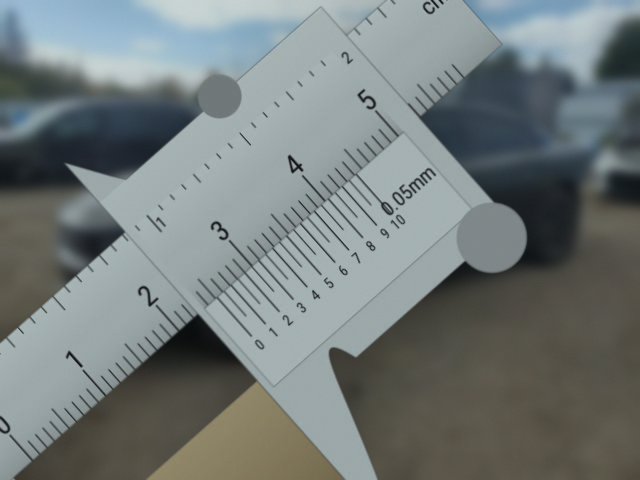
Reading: {"value": 25.2, "unit": "mm"}
